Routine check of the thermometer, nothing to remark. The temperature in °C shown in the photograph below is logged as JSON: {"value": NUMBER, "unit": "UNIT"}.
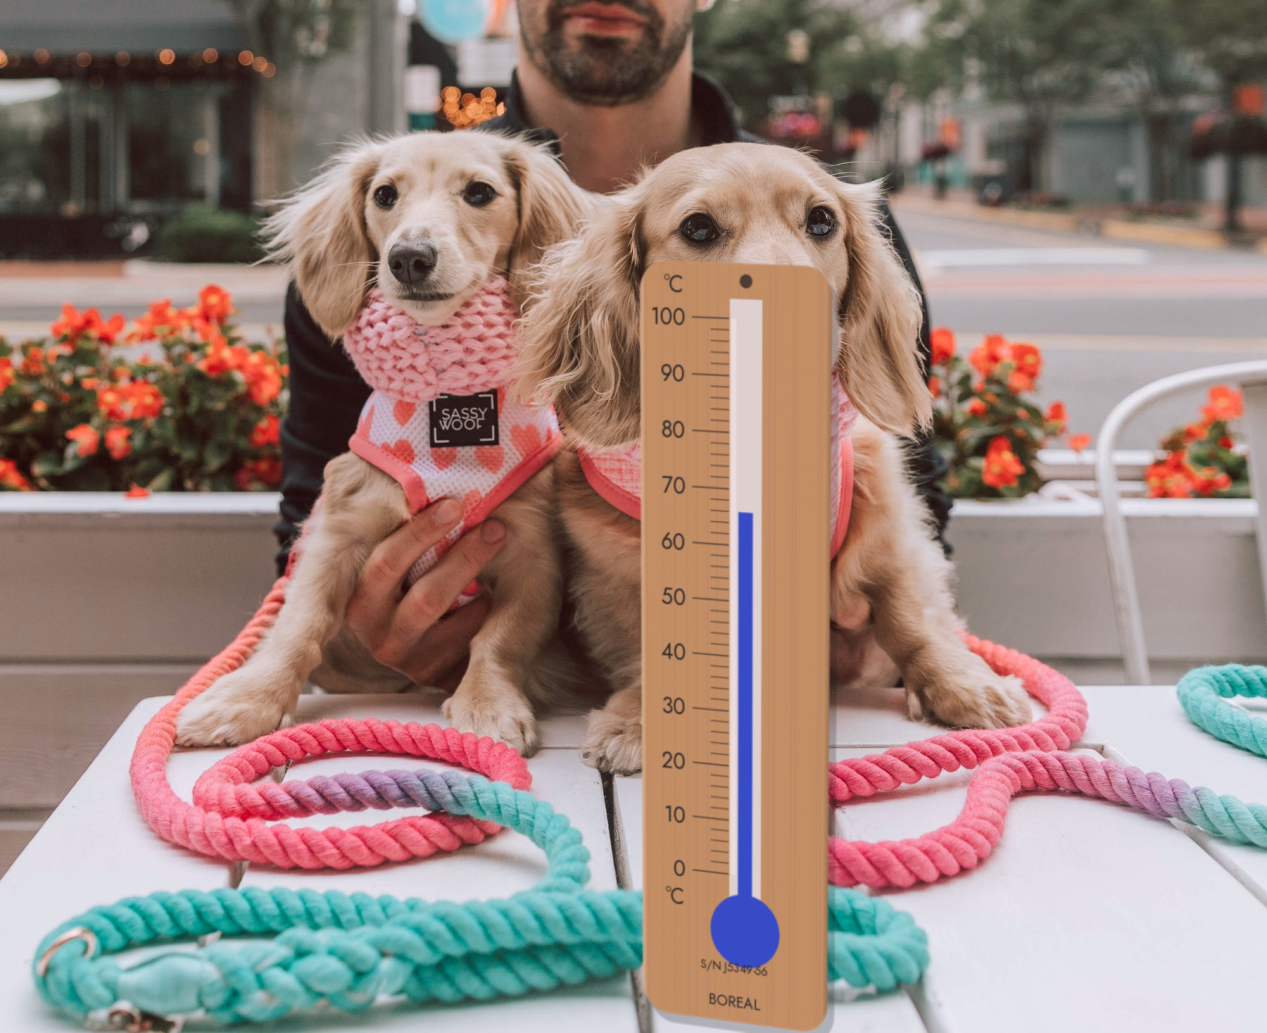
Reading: {"value": 66, "unit": "°C"}
